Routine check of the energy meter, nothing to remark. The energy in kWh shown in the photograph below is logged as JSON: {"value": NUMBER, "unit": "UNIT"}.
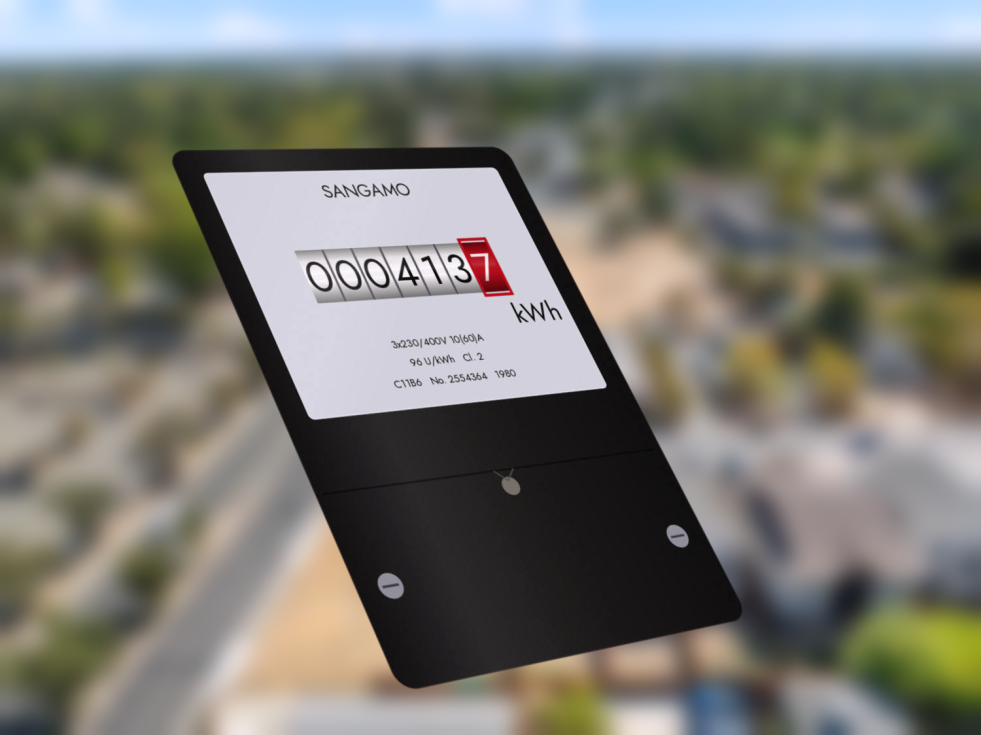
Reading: {"value": 413.7, "unit": "kWh"}
